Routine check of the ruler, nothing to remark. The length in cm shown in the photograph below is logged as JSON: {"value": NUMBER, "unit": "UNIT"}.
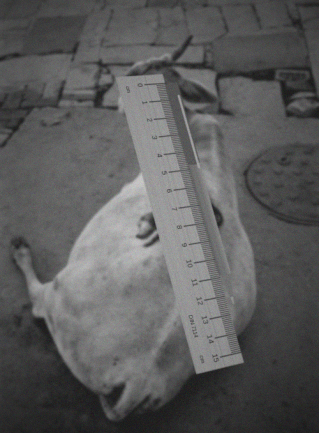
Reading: {"value": 12.5, "unit": "cm"}
